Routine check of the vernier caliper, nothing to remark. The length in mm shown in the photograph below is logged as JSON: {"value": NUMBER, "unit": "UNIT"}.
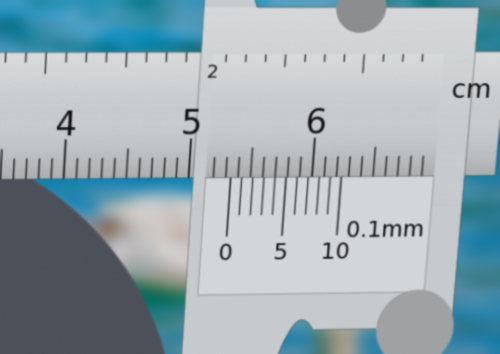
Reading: {"value": 53.4, "unit": "mm"}
